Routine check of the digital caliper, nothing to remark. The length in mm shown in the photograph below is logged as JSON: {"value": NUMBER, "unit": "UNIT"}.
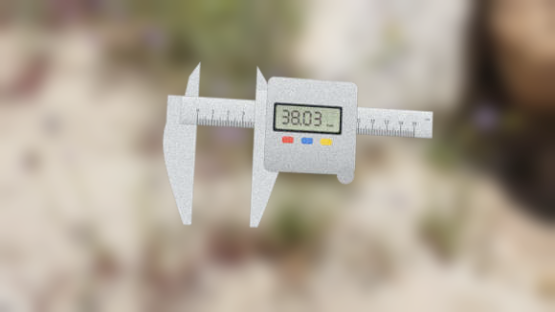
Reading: {"value": 38.03, "unit": "mm"}
